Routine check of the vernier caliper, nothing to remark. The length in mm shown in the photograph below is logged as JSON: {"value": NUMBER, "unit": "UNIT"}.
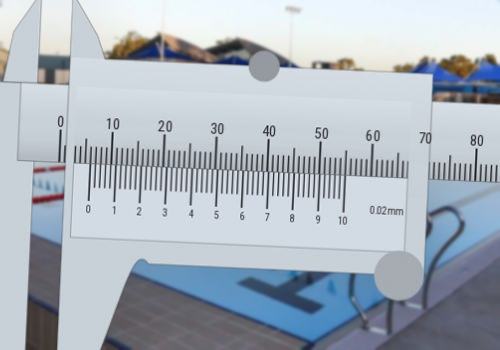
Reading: {"value": 6.0, "unit": "mm"}
